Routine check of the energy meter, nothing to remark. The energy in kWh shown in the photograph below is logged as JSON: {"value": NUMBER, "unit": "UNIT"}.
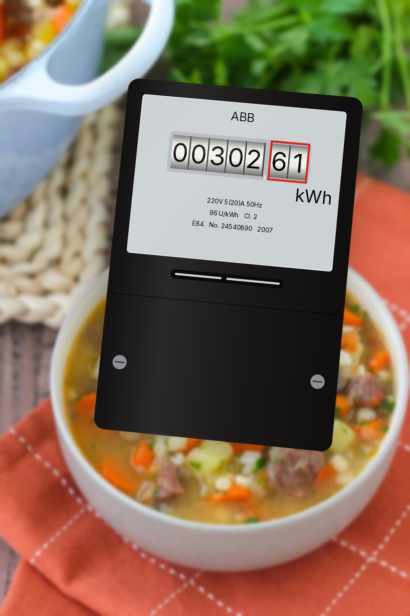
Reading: {"value": 302.61, "unit": "kWh"}
